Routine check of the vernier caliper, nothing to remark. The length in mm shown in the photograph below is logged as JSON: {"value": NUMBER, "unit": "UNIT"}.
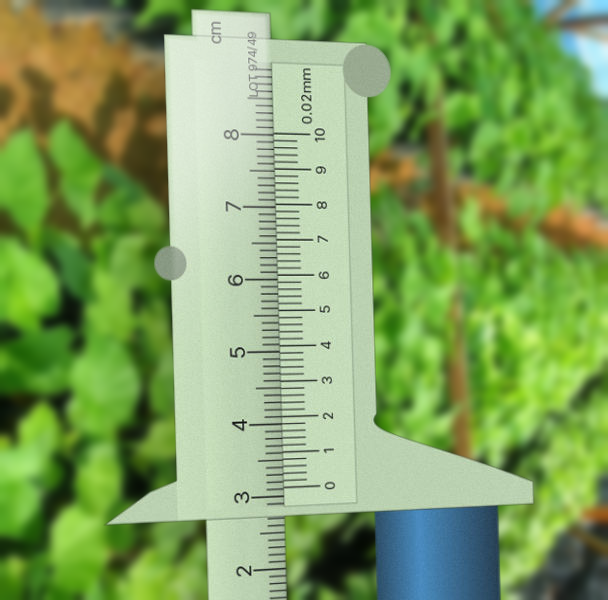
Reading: {"value": 31.2, "unit": "mm"}
